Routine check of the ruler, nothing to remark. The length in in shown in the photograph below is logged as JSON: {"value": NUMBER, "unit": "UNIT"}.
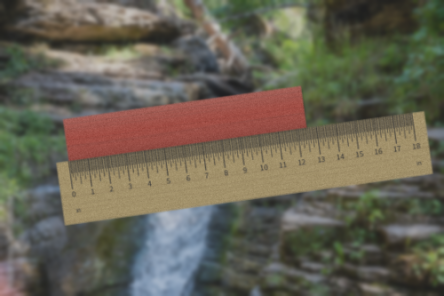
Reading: {"value": 12.5, "unit": "in"}
